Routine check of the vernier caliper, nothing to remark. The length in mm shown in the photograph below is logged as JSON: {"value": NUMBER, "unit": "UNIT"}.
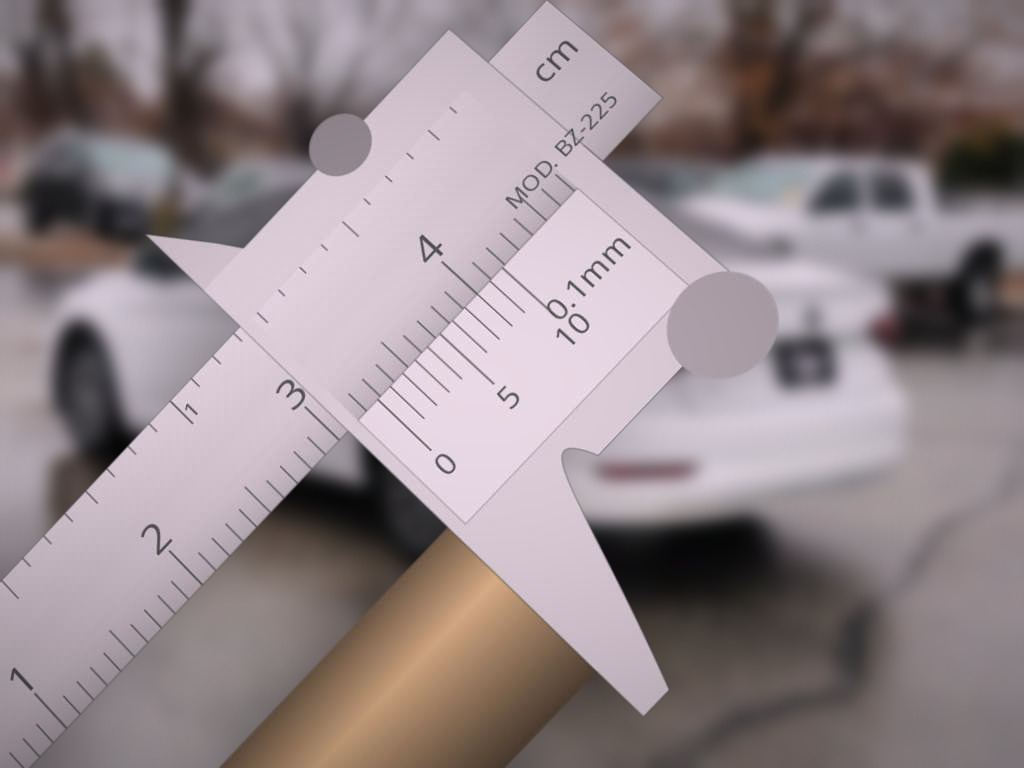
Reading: {"value": 32.8, "unit": "mm"}
